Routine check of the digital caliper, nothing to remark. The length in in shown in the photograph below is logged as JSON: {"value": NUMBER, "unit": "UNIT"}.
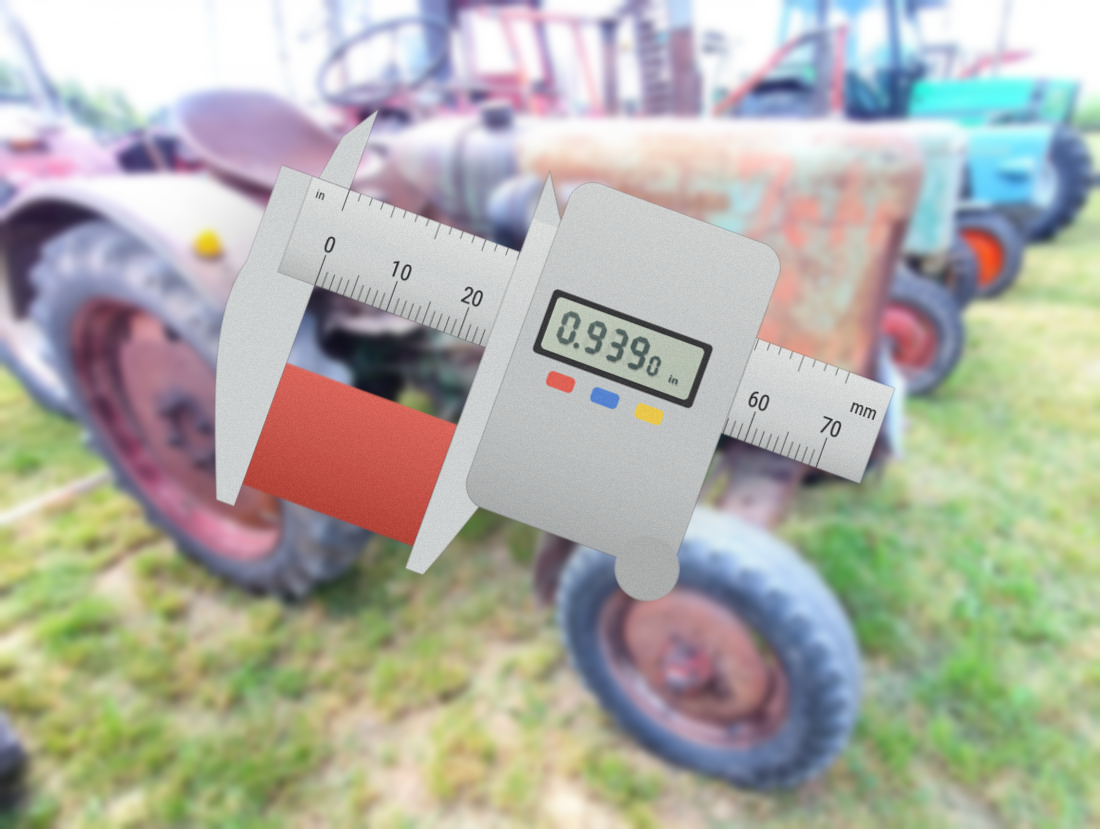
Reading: {"value": 0.9390, "unit": "in"}
